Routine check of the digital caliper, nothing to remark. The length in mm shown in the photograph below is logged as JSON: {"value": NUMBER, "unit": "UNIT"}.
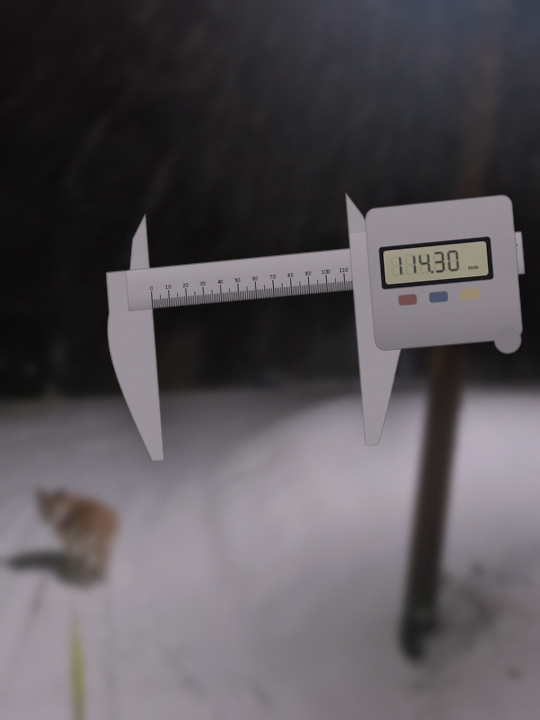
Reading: {"value": 114.30, "unit": "mm"}
